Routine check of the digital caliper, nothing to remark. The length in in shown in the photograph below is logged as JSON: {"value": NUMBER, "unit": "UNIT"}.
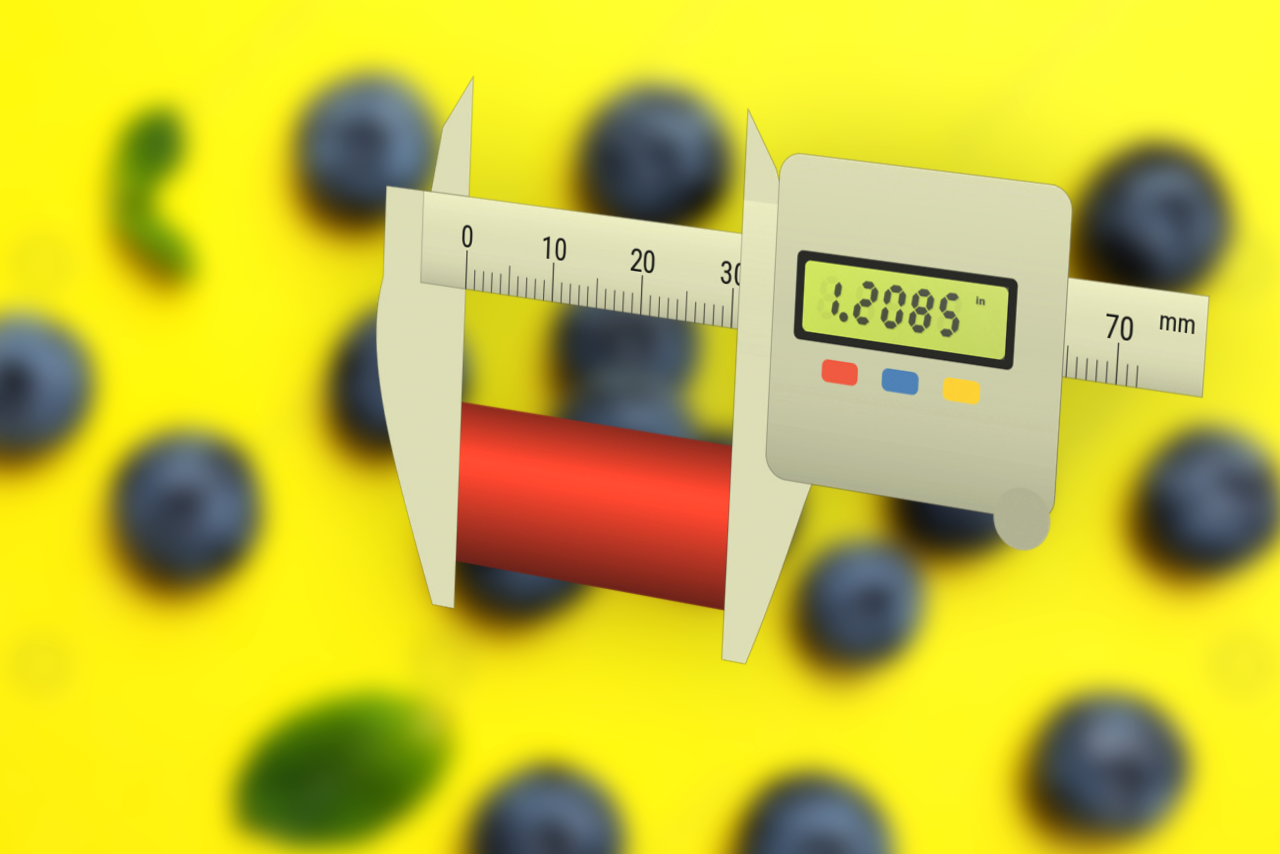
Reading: {"value": 1.2085, "unit": "in"}
